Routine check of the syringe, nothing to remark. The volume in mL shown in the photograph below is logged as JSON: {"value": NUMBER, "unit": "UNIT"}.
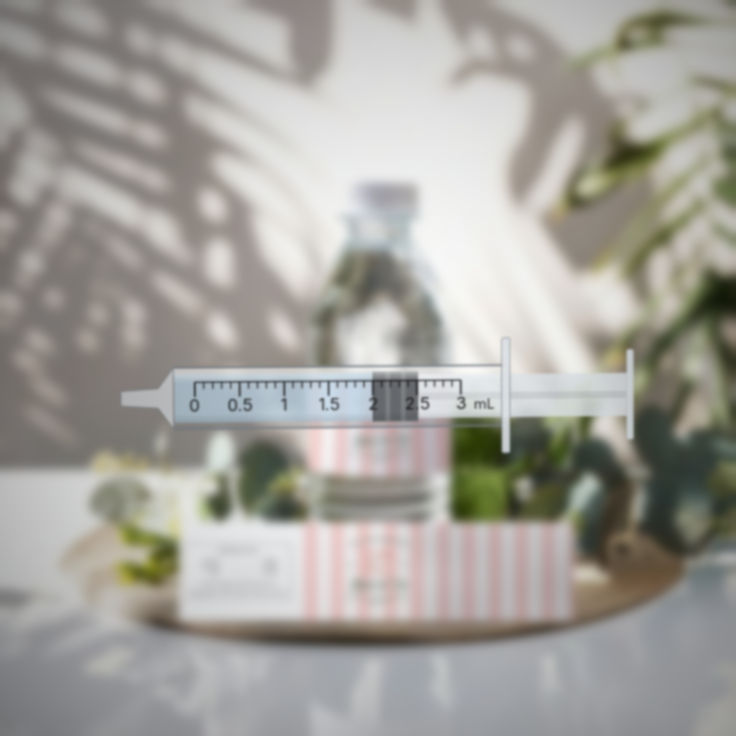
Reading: {"value": 2, "unit": "mL"}
